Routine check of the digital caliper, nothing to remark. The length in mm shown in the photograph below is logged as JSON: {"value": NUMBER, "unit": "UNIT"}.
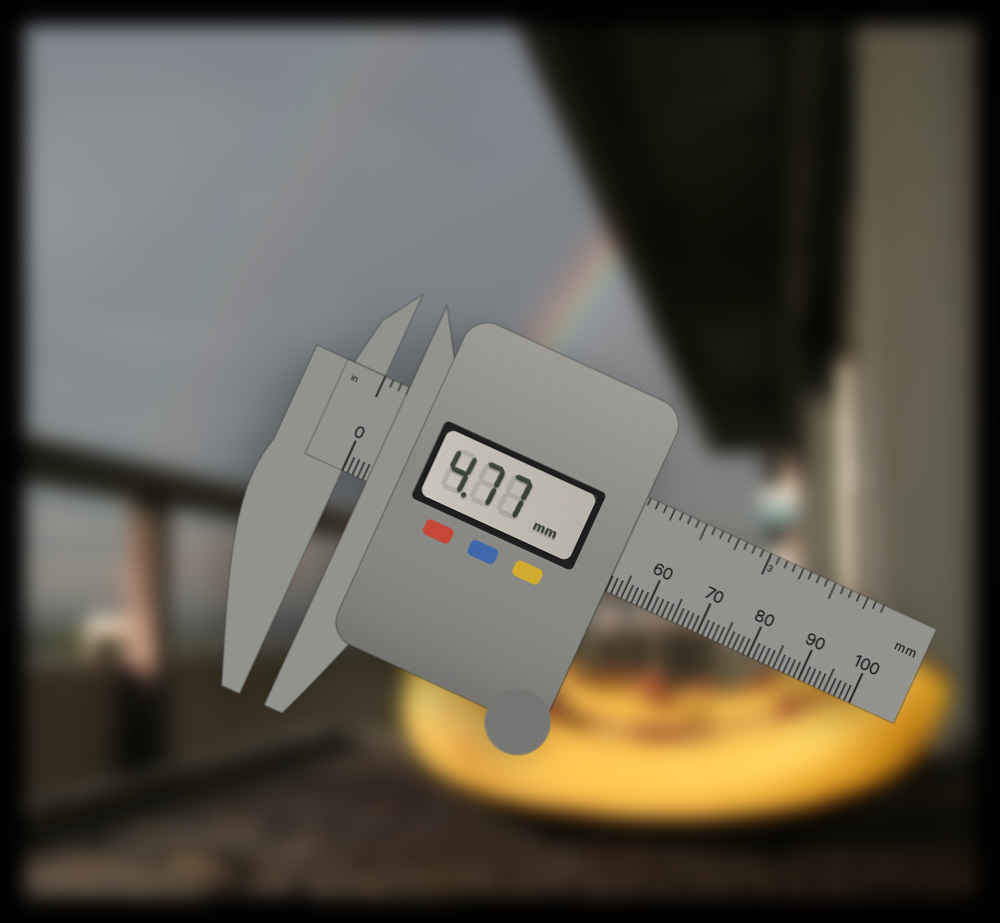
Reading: {"value": 4.77, "unit": "mm"}
